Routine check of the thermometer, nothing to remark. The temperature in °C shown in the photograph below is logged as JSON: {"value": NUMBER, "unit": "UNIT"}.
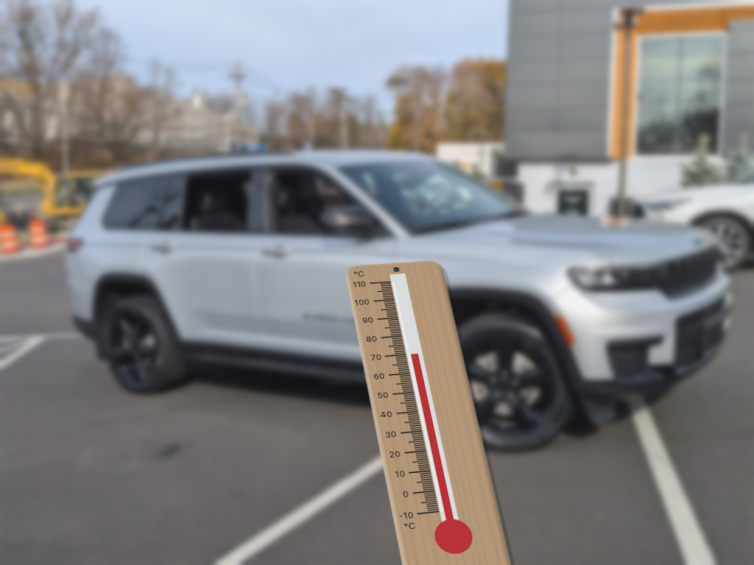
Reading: {"value": 70, "unit": "°C"}
